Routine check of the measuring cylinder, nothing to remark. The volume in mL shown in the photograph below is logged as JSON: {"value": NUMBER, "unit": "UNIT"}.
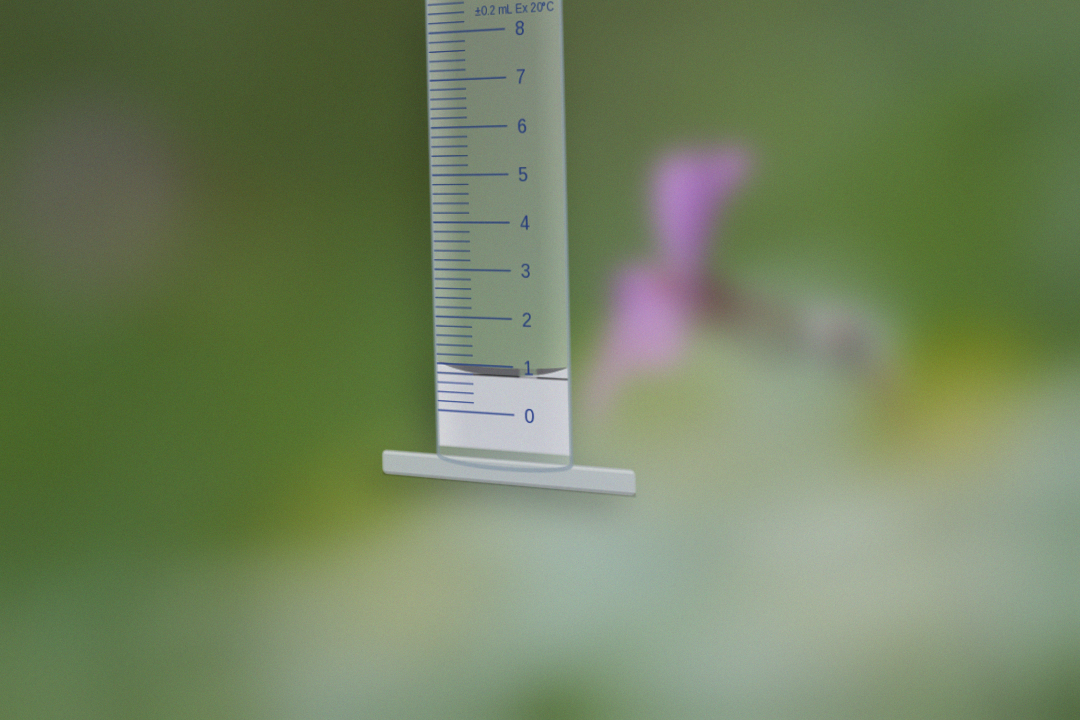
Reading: {"value": 0.8, "unit": "mL"}
